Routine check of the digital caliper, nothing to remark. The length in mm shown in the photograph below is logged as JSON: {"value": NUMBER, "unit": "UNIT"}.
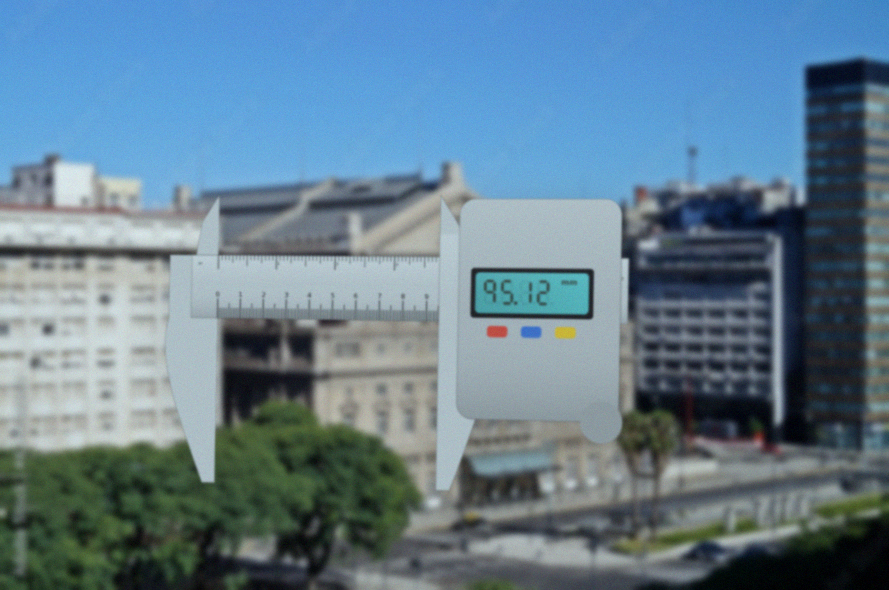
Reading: {"value": 95.12, "unit": "mm"}
